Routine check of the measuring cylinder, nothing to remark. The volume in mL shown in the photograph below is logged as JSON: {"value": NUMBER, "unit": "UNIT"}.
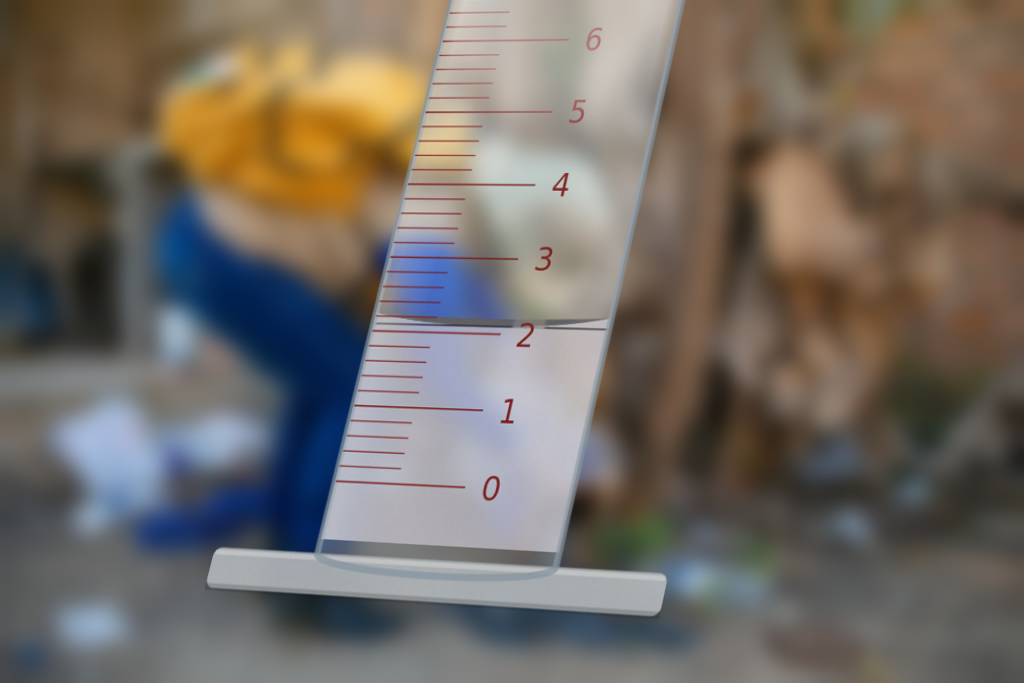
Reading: {"value": 2.1, "unit": "mL"}
